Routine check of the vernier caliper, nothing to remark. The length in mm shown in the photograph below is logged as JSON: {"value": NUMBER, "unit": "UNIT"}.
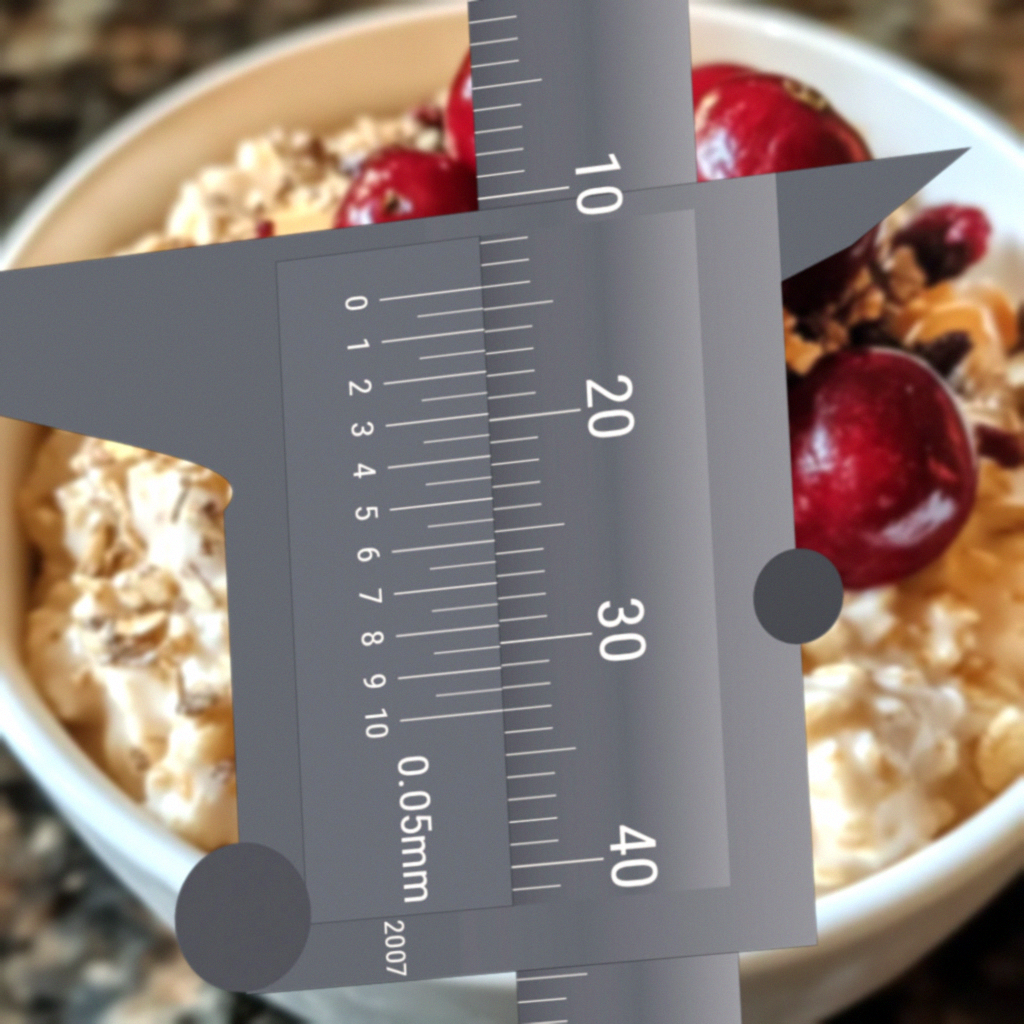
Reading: {"value": 14.0, "unit": "mm"}
